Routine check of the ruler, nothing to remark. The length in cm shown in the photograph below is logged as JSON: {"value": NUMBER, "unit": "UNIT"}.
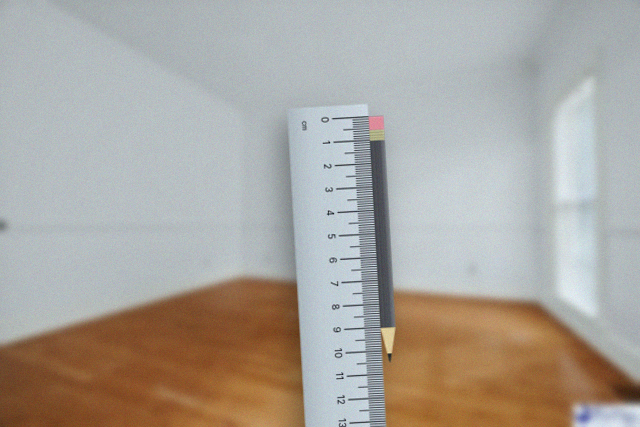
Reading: {"value": 10.5, "unit": "cm"}
